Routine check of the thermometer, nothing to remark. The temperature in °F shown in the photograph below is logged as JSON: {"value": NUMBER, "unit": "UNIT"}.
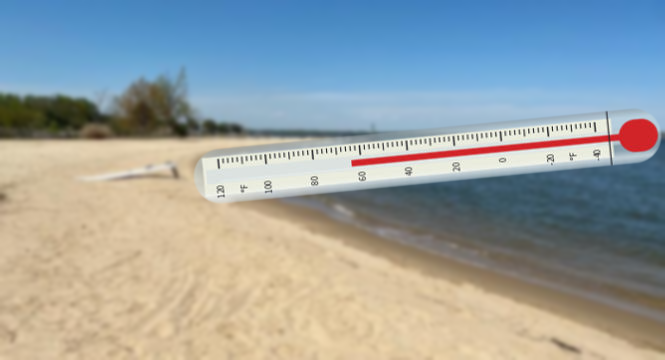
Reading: {"value": 64, "unit": "°F"}
